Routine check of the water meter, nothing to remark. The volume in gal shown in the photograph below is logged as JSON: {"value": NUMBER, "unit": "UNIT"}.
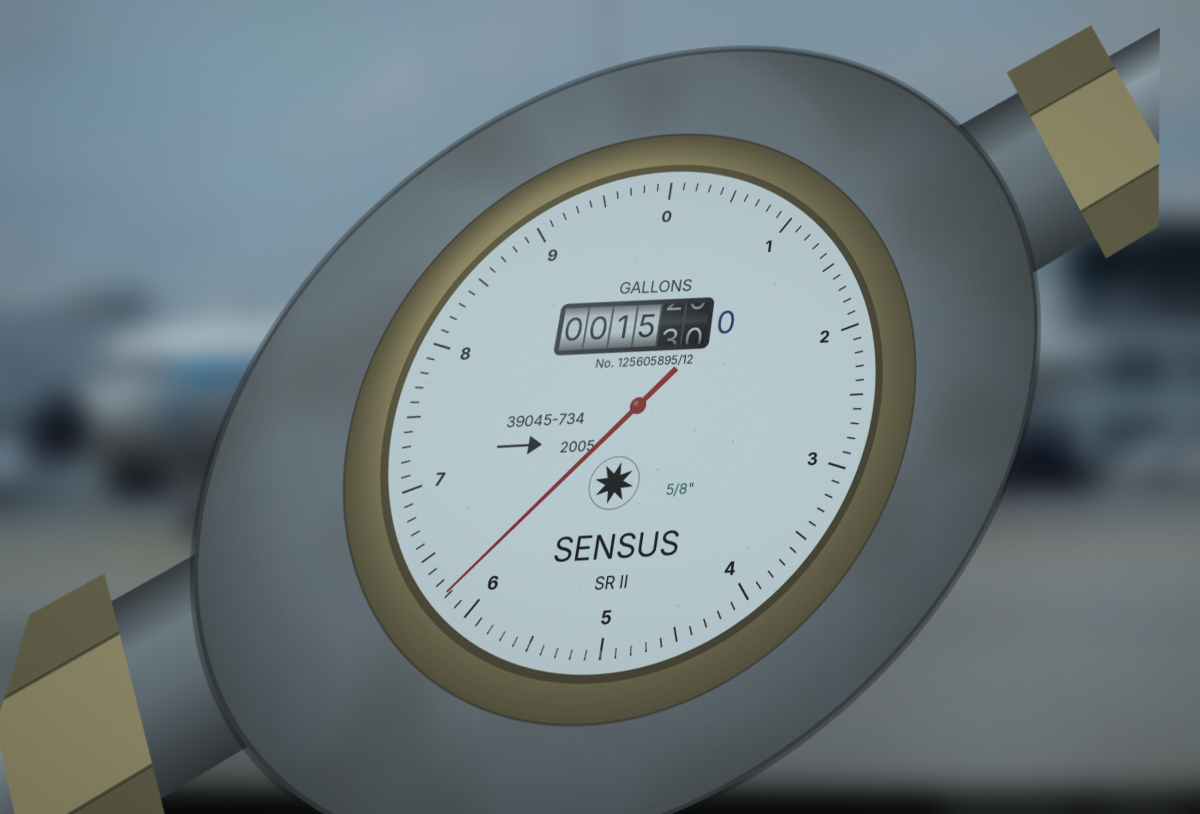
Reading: {"value": 15296.2, "unit": "gal"}
